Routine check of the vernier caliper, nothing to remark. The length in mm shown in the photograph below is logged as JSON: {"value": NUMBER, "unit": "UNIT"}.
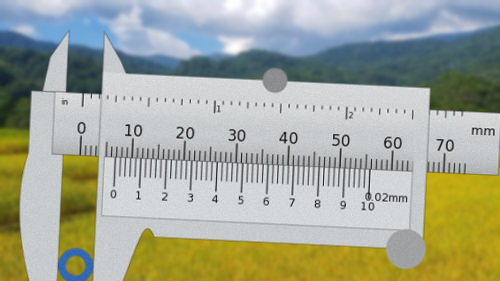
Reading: {"value": 6.8, "unit": "mm"}
